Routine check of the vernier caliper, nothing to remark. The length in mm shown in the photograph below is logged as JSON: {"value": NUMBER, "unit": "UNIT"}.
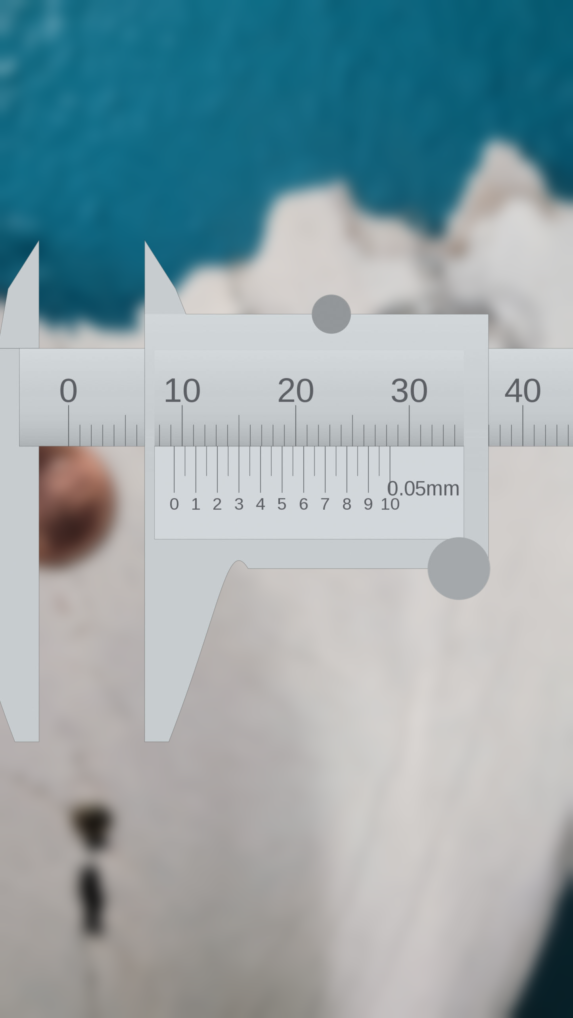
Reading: {"value": 9.3, "unit": "mm"}
